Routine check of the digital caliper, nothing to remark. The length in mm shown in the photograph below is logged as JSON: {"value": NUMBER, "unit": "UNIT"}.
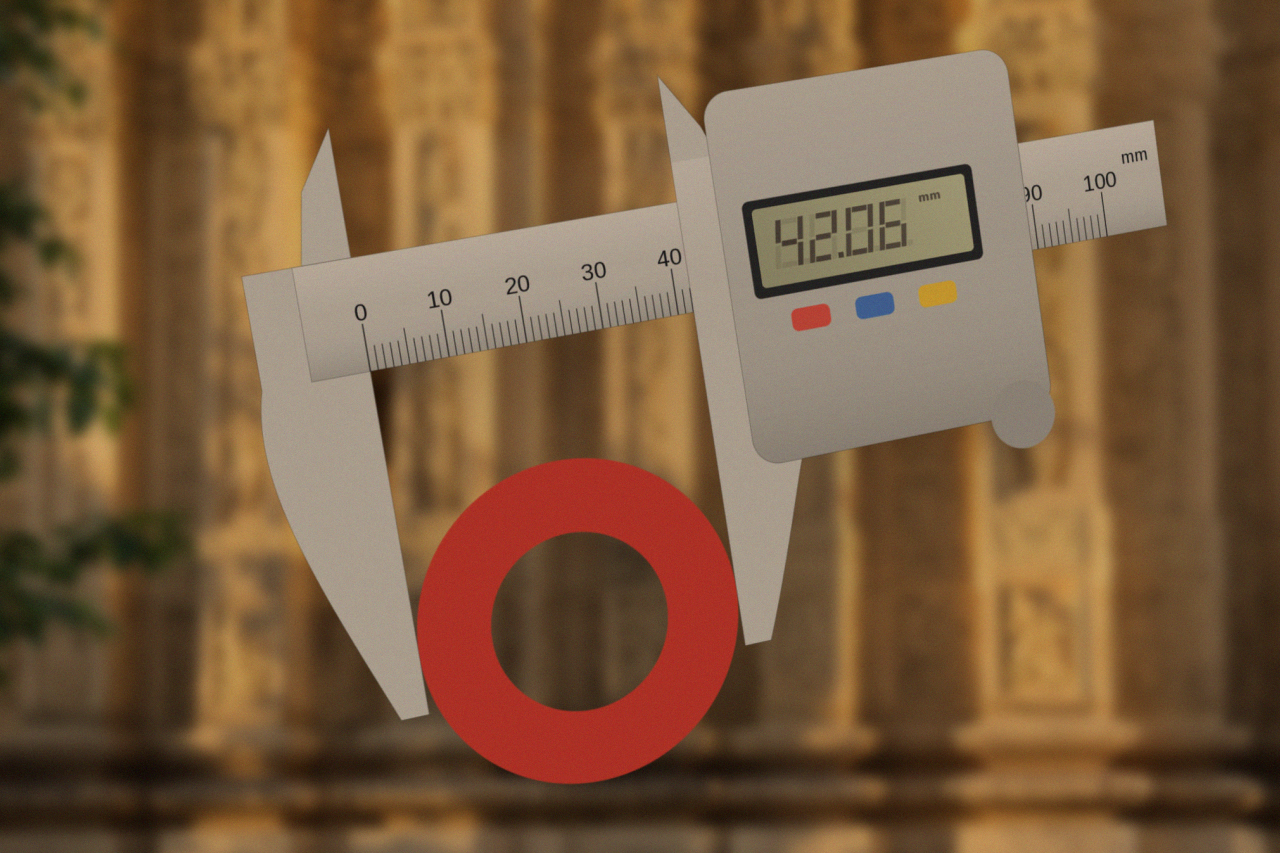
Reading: {"value": 42.06, "unit": "mm"}
